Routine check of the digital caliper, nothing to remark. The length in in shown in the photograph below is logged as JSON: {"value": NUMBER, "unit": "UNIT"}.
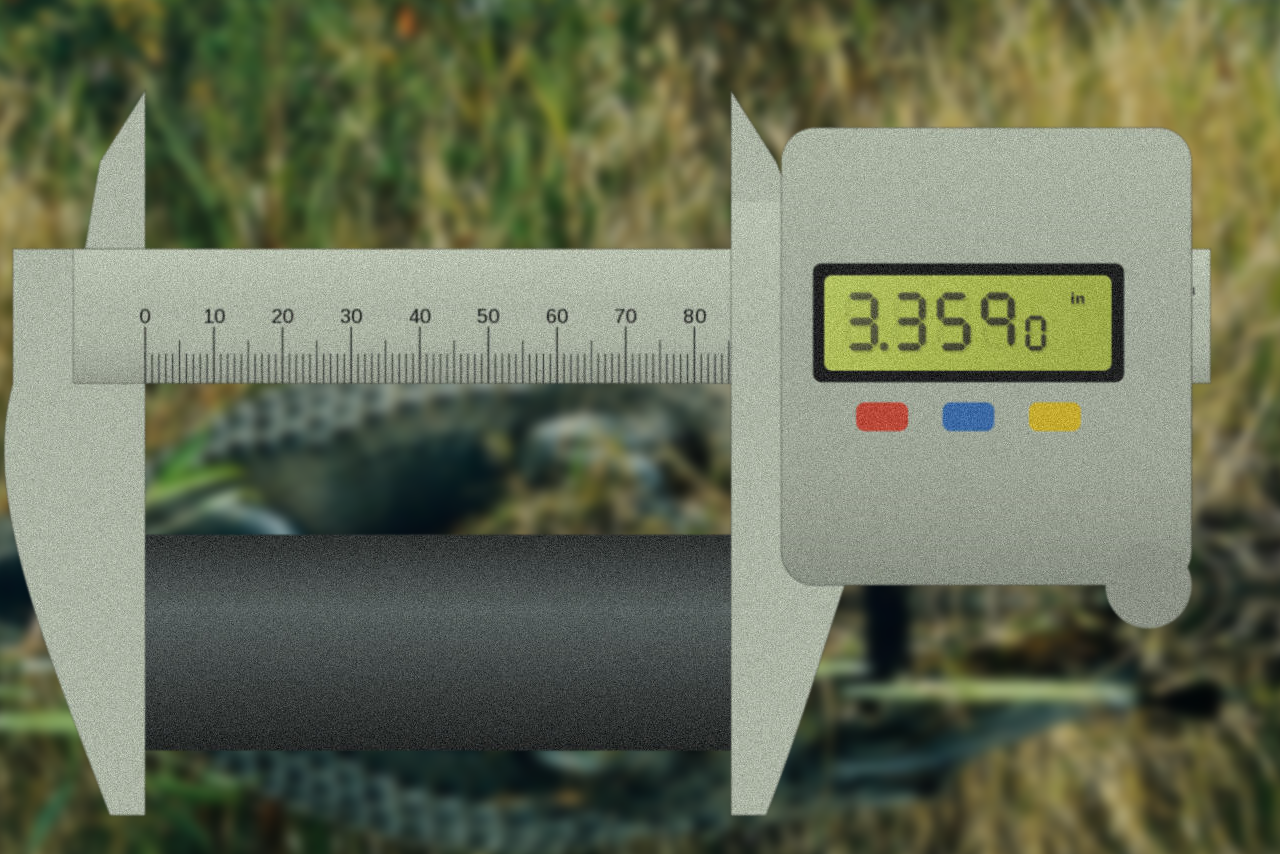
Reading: {"value": 3.3590, "unit": "in"}
